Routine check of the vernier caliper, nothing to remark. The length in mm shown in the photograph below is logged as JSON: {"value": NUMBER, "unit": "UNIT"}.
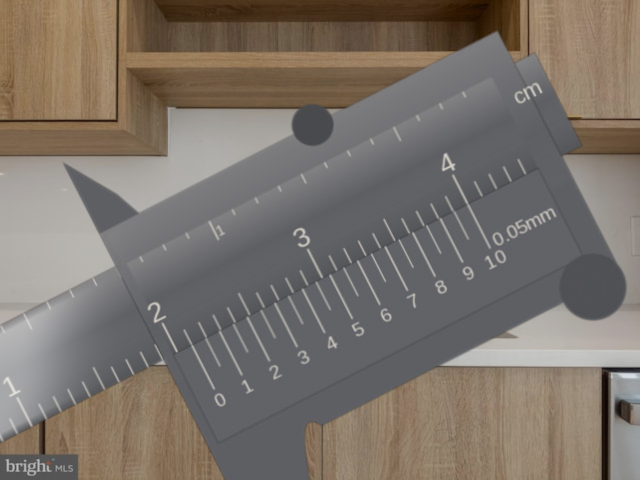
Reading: {"value": 21.0, "unit": "mm"}
